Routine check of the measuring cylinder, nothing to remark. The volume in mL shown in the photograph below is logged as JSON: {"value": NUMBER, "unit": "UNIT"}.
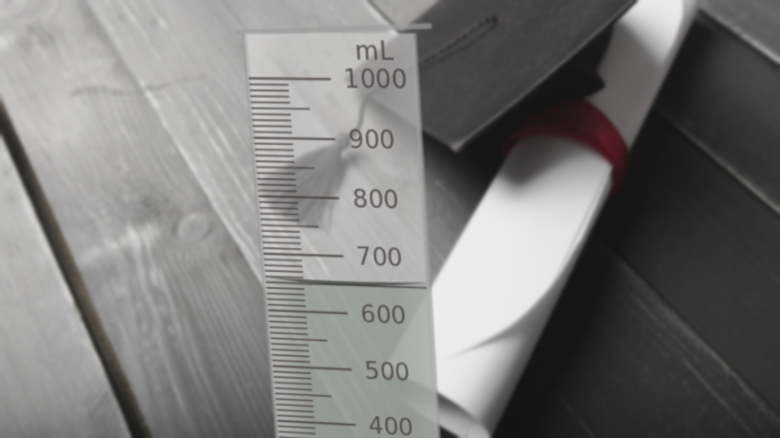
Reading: {"value": 650, "unit": "mL"}
